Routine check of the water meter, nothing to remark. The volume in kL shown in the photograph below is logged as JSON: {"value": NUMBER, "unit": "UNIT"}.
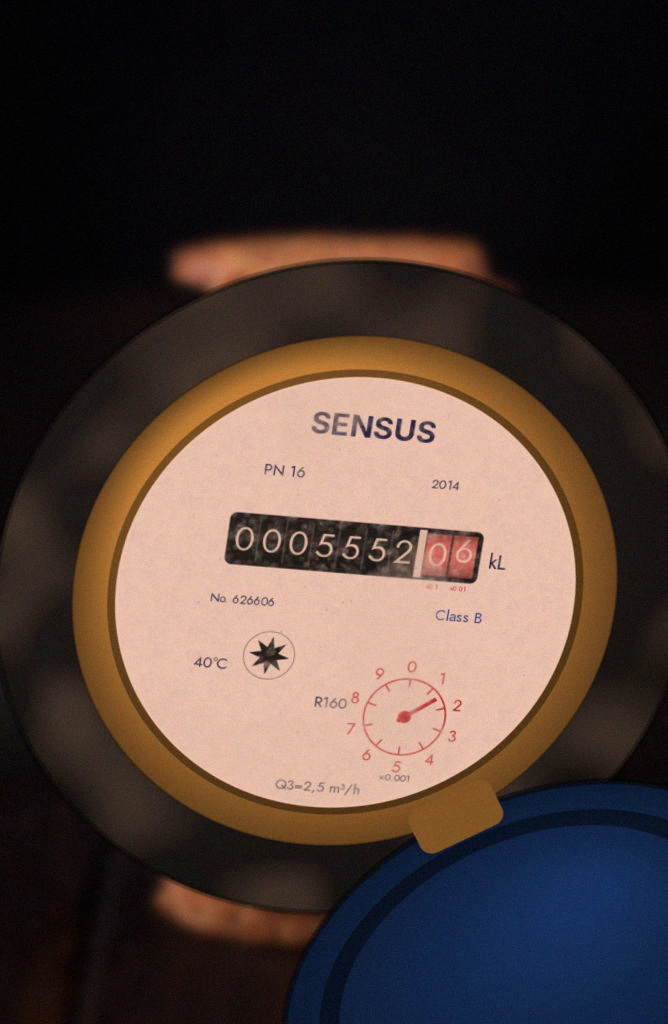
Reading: {"value": 5552.061, "unit": "kL"}
